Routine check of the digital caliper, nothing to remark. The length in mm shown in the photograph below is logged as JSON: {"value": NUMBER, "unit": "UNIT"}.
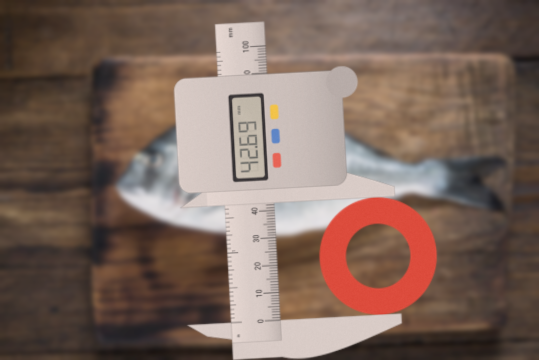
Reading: {"value": 42.69, "unit": "mm"}
